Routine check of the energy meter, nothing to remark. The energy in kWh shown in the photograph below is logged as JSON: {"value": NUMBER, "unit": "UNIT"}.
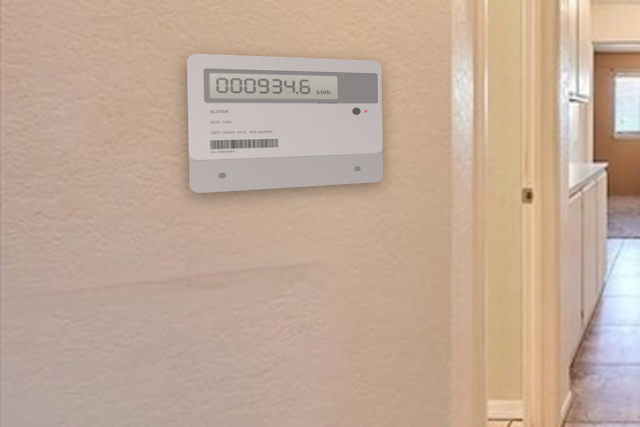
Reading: {"value": 934.6, "unit": "kWh"}
